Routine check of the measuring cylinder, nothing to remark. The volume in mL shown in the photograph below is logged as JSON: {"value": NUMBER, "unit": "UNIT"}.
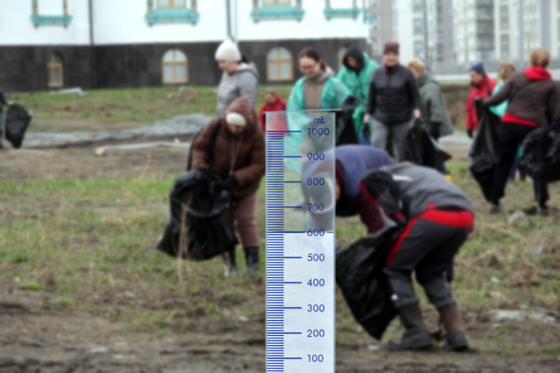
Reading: {"value": 600, "unit": "mL"}
